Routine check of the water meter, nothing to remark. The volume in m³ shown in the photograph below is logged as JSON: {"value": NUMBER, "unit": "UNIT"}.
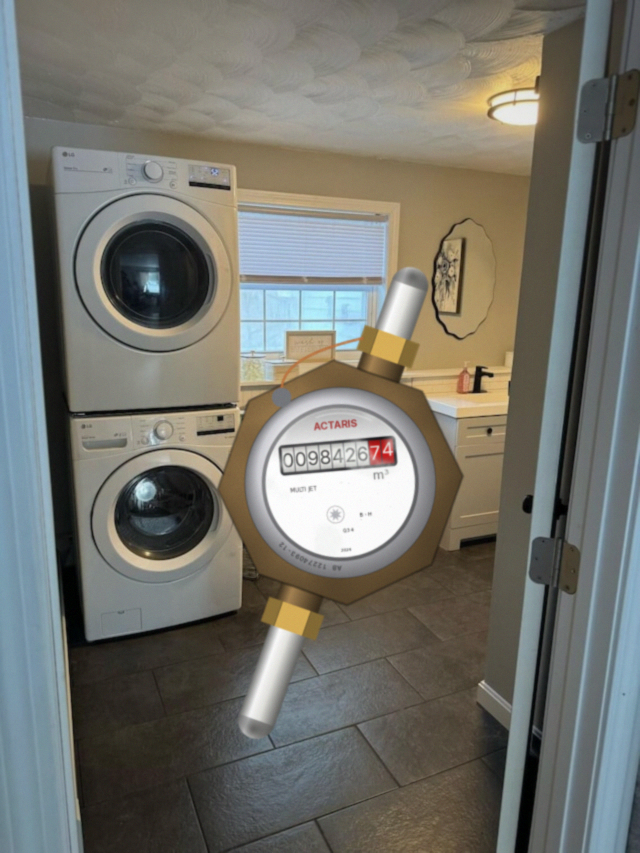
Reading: {"value": 98426.74, "unit": "m³"}
